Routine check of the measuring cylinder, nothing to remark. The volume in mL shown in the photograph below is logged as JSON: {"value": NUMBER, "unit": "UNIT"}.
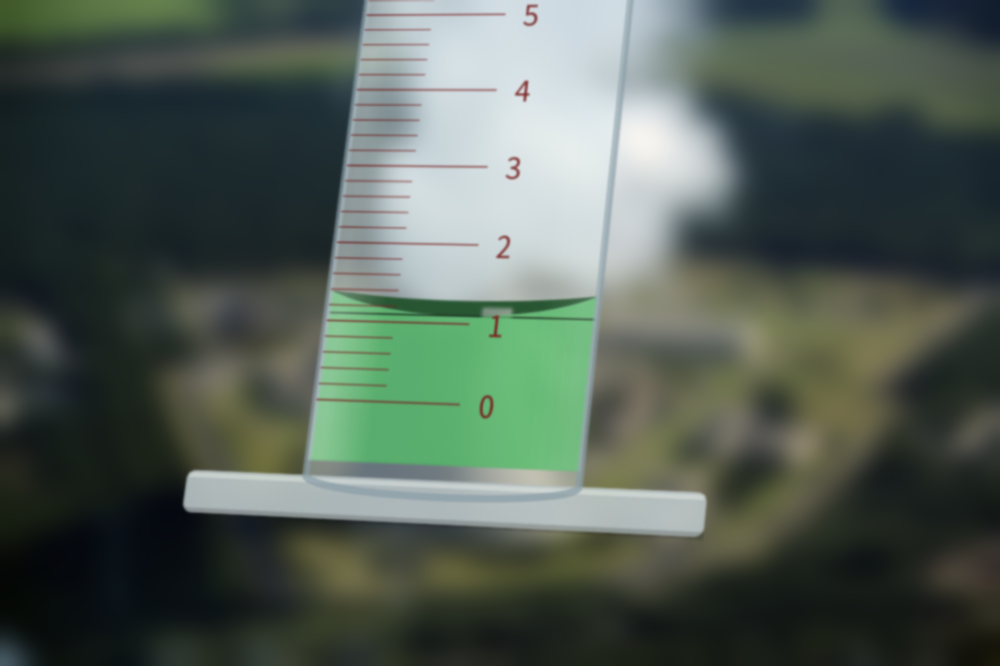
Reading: {"value": 1.1, "unit": "mL"}
